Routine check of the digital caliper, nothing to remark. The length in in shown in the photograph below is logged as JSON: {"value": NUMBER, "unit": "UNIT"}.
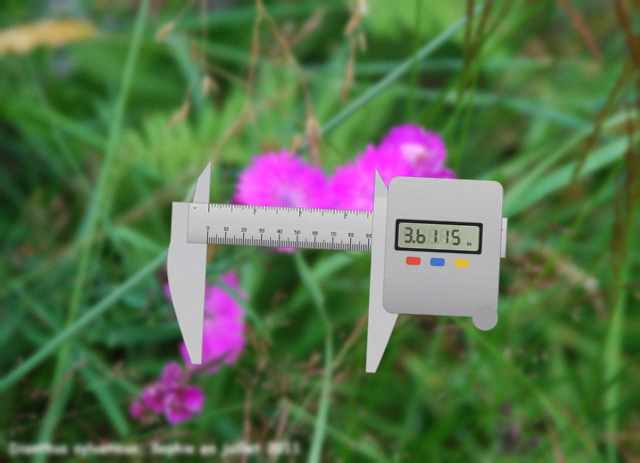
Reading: {"value": 3.6115, "unit": "in"}
